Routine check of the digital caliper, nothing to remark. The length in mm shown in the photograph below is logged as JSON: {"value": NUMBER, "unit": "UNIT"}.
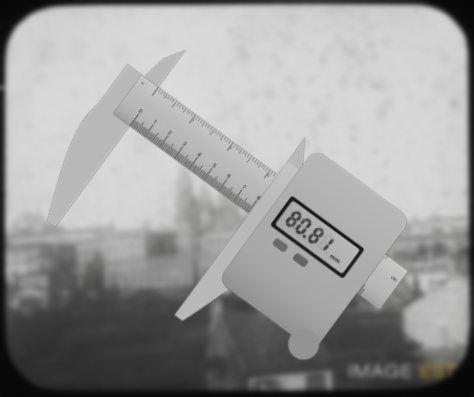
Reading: {"value": 80.81, "unit": "mm"}
